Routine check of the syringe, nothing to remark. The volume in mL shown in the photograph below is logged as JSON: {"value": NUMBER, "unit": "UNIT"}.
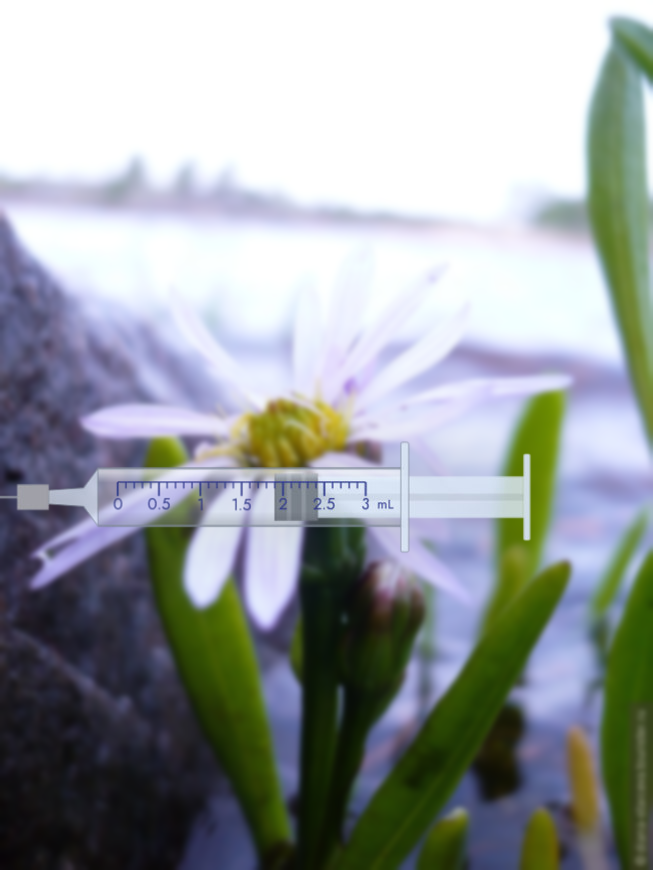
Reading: {"value": 1.9, "unit": "mL"}
